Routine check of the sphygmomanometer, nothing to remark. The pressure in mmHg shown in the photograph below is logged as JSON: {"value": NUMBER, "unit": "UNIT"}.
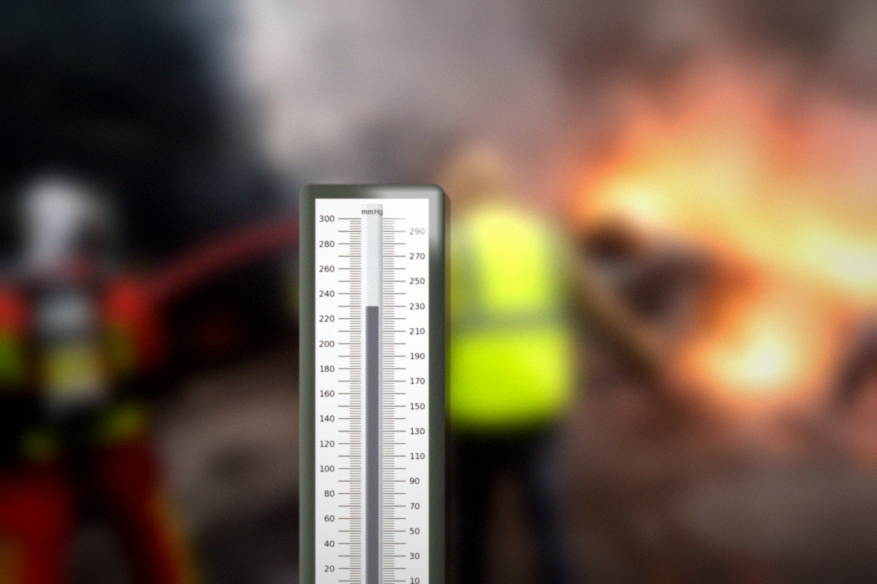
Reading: {"value": 230, "unit": "mmHg"}
